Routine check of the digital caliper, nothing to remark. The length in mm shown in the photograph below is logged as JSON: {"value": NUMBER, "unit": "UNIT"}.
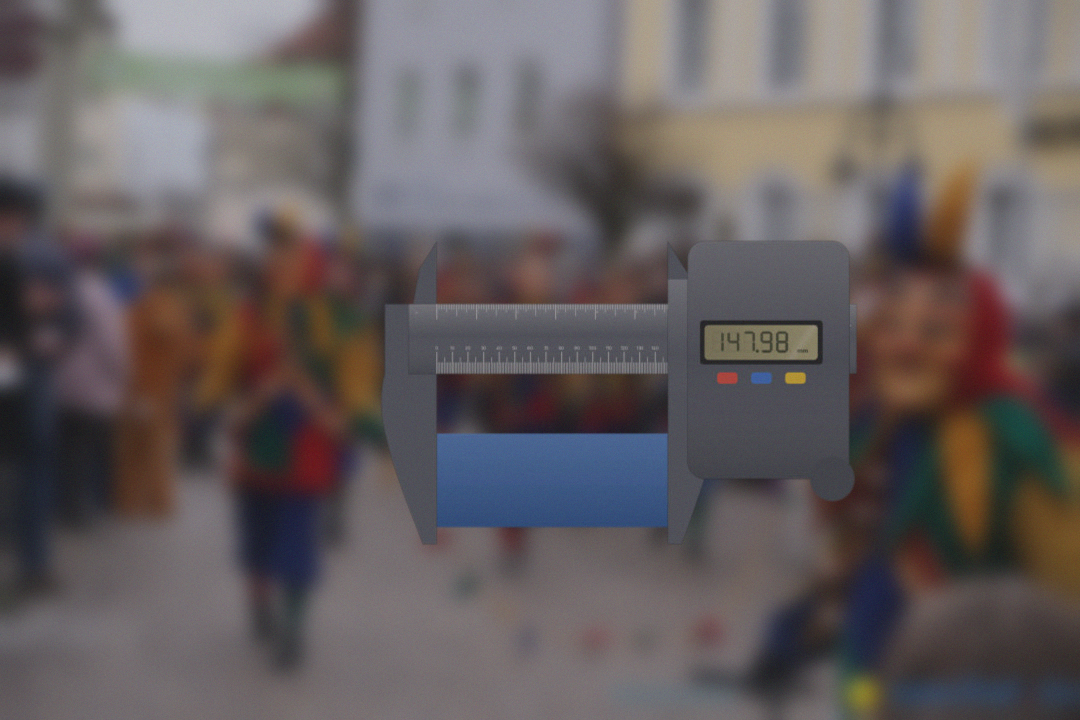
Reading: {"value": 147.98, "unit": "mm"}
